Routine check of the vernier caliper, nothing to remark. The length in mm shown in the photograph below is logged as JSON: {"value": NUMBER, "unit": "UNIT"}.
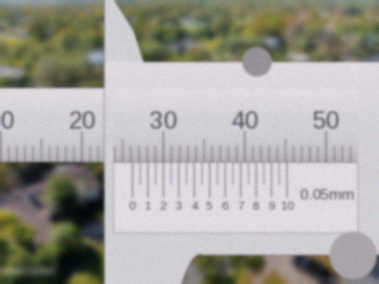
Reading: {"value": 26.2, "unit": "mm"}
